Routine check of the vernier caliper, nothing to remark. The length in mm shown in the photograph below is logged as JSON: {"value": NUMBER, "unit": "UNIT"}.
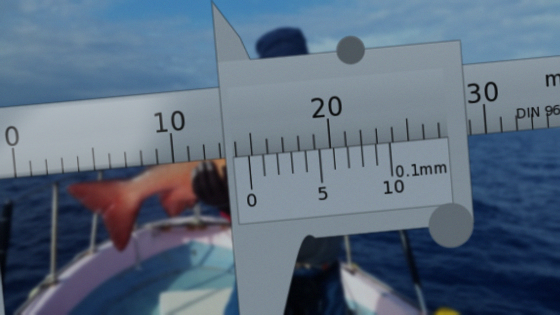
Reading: {"value": 14.8, "unit": "mm"}
